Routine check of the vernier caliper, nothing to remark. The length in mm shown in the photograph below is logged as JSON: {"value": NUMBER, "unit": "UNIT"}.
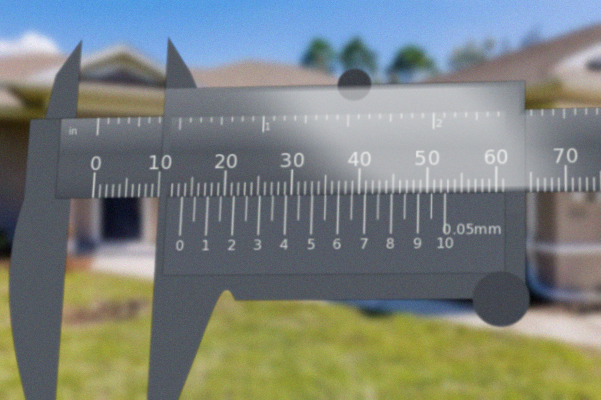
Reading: {"value": 13.6, "unit": "mm"}
